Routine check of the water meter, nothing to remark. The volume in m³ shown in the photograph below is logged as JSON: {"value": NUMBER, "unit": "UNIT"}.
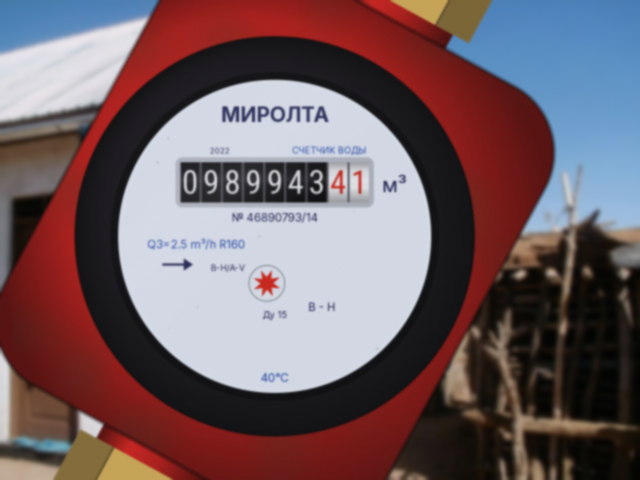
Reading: {"value": 989943.41, "unit": "m³"}
